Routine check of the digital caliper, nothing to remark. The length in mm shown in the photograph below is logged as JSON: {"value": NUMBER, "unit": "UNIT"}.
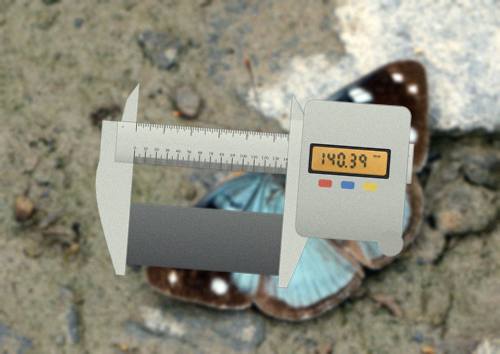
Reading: {"value": 140.39, "unit": "mm"}
